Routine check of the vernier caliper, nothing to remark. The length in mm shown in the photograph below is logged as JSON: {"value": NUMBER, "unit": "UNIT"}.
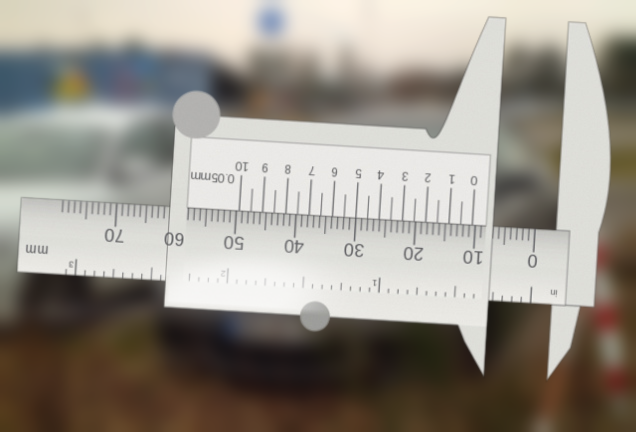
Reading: {"value": 10.5, "unit": "mm"}
